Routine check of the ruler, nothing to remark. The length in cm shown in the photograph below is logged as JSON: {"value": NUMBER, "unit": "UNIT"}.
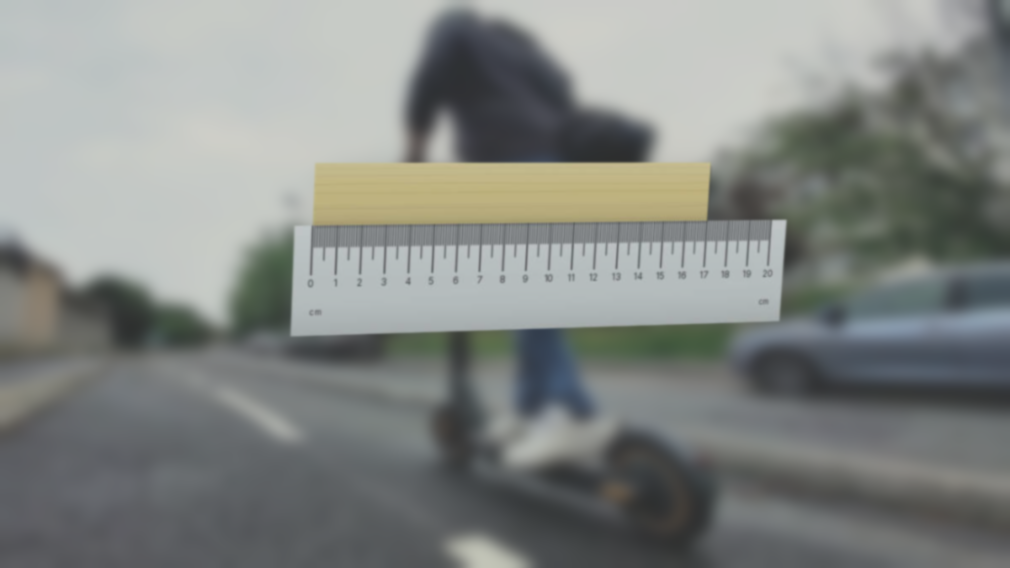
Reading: {"value": 17, "unit": "cm"}
